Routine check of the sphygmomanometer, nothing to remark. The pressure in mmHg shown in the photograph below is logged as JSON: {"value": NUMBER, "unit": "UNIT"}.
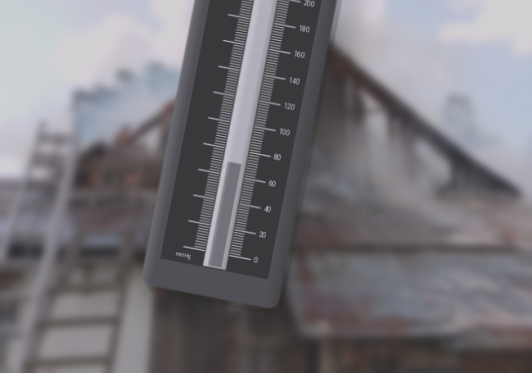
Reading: {"value": 70, "unit": "mmHg"}
